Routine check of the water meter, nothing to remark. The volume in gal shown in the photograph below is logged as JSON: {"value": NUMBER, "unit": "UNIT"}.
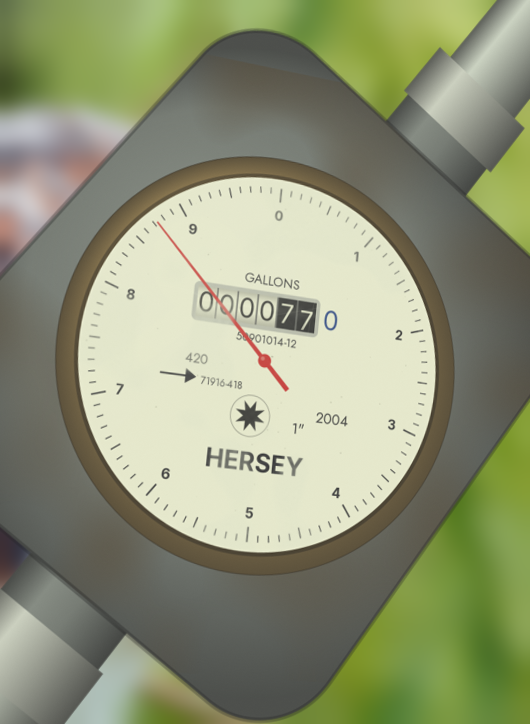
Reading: {"value": 768.7, "unit": "gal"}
